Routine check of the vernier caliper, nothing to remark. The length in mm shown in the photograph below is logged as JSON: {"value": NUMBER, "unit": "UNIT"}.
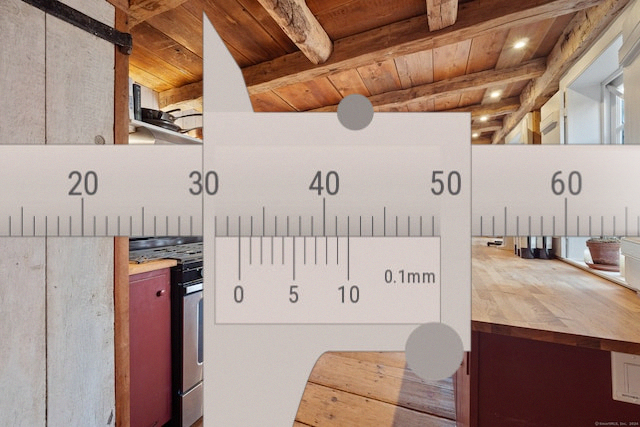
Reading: {"value": 33.0, "unit": "mm"}
